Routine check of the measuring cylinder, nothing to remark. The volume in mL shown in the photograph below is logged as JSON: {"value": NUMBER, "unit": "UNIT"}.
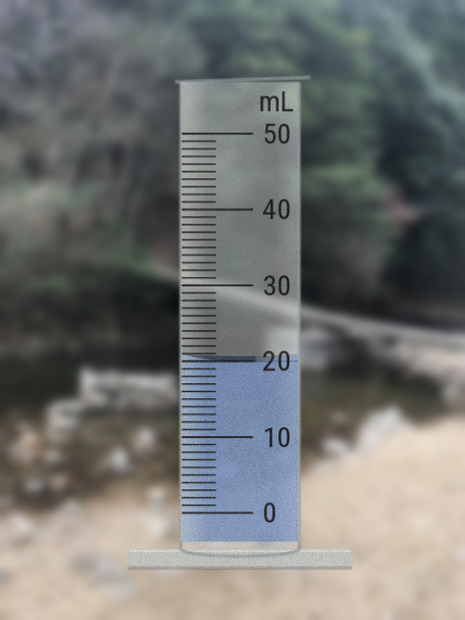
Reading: {"value": 20, "unit": "mL"}
